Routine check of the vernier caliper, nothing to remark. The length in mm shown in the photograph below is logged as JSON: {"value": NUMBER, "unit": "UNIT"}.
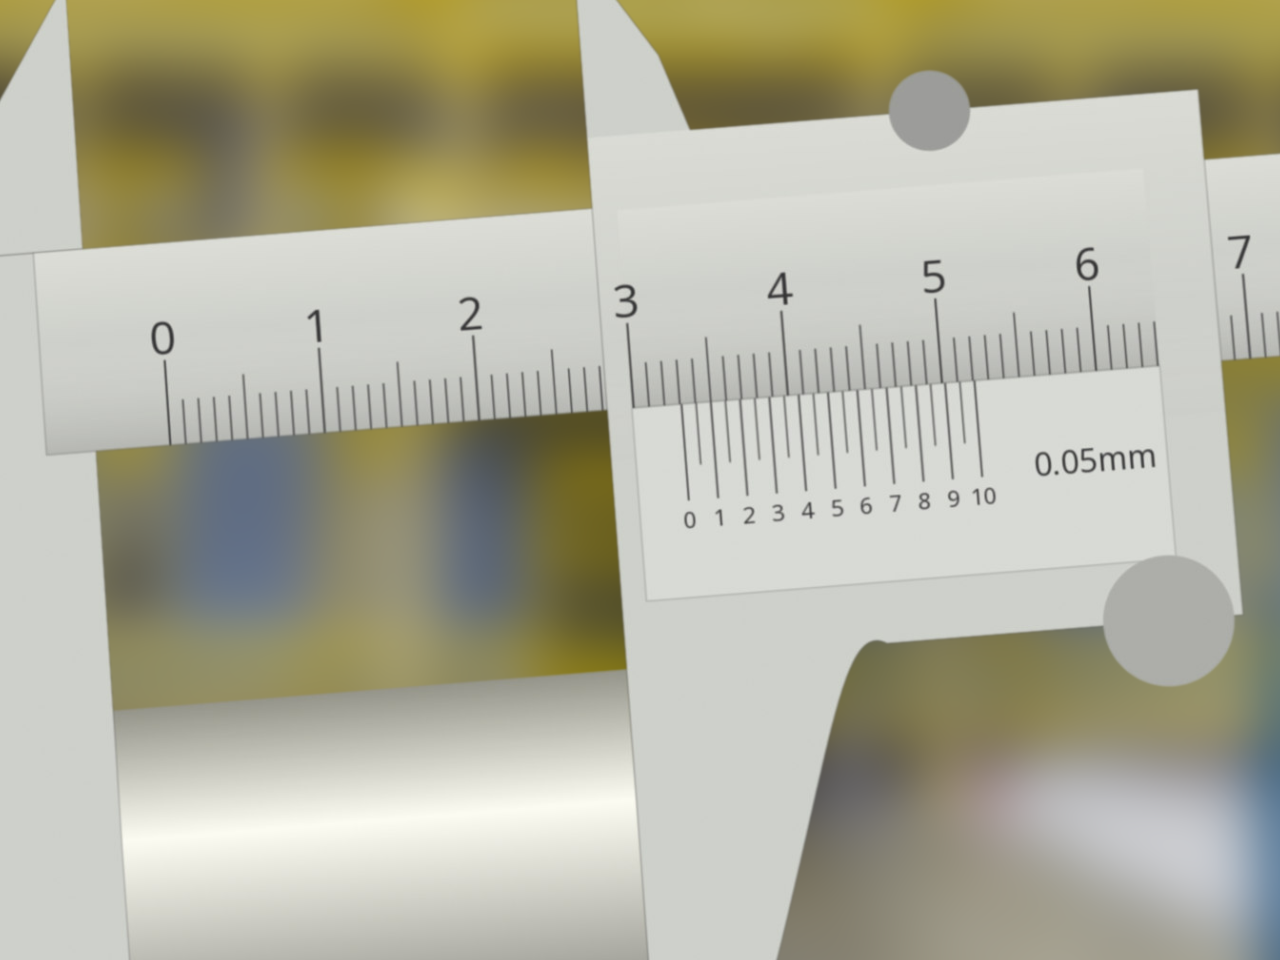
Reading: {"value": 33.1, "unit": "mm"}
